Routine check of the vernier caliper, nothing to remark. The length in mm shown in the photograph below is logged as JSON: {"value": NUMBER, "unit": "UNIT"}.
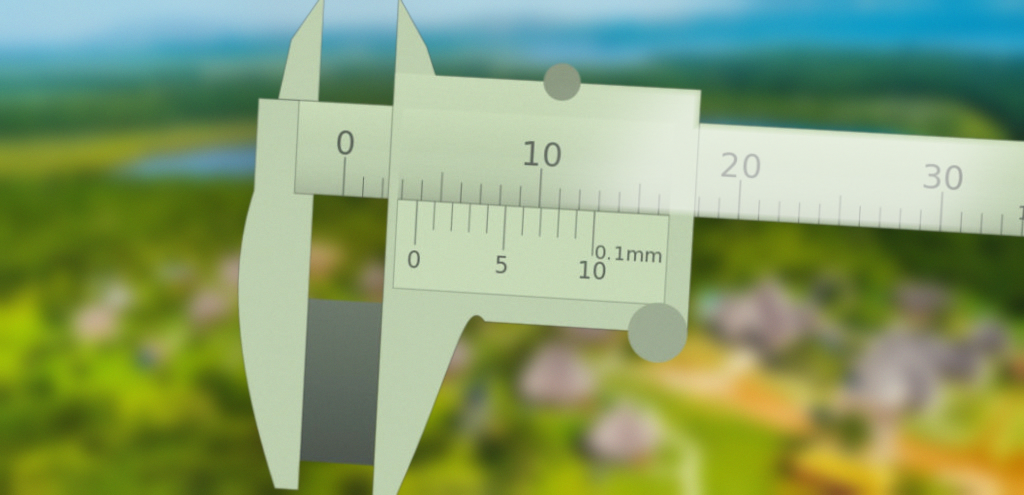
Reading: {"value": 3.8, "unit": "mm"}
